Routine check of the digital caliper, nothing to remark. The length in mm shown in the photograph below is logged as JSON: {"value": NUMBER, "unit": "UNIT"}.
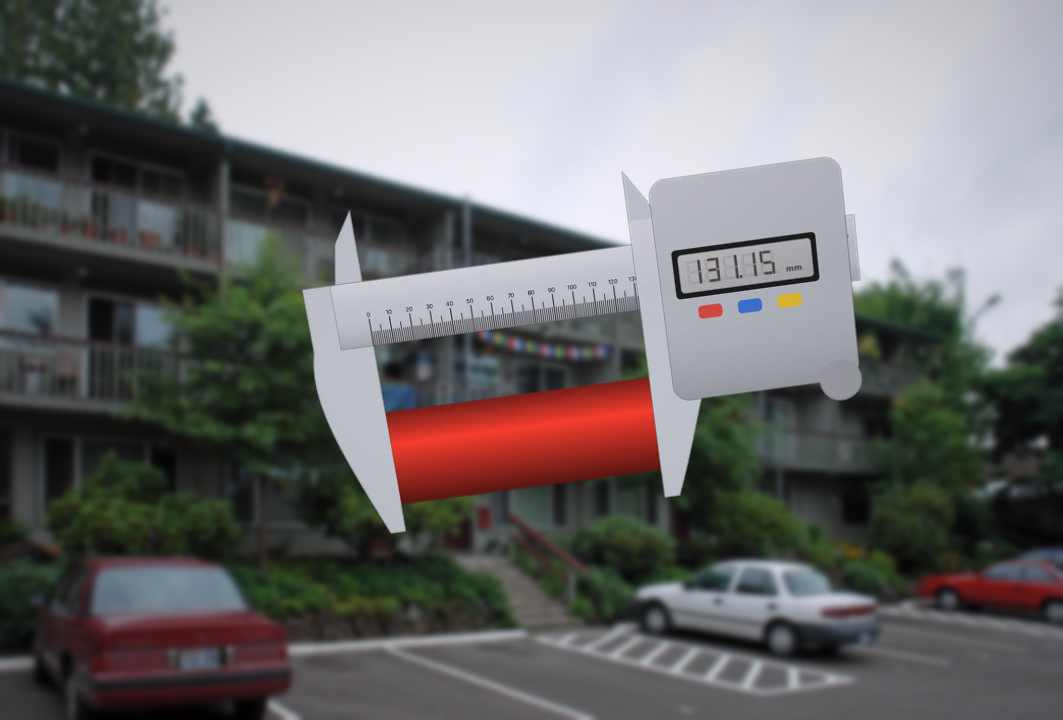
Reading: {"value": 131.15, "unit": "mm"}
